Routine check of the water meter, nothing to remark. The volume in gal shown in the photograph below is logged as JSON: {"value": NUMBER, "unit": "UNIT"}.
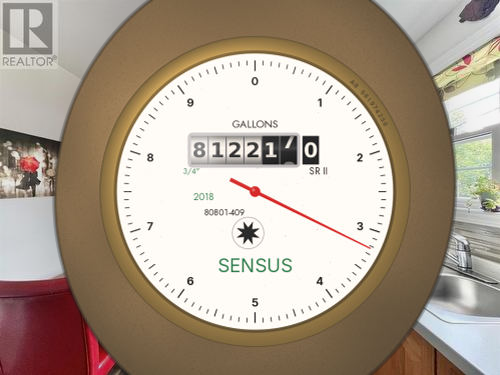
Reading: {"value": 8122173.2, "unit": "gal"}
